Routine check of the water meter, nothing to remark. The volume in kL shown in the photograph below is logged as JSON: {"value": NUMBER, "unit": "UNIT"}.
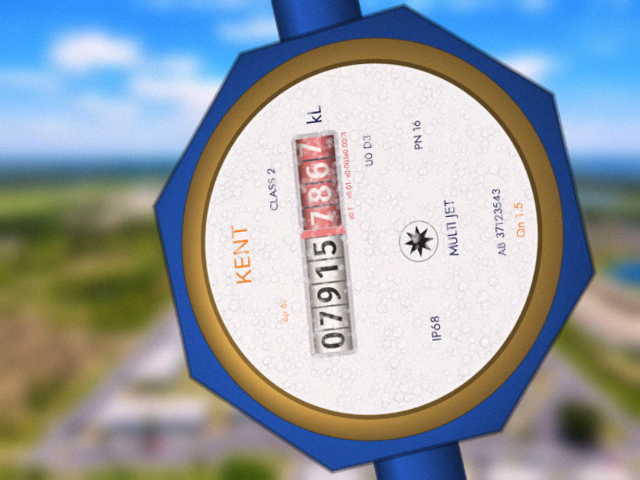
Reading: {"value": 7915.7867, "unit": "kL"}
